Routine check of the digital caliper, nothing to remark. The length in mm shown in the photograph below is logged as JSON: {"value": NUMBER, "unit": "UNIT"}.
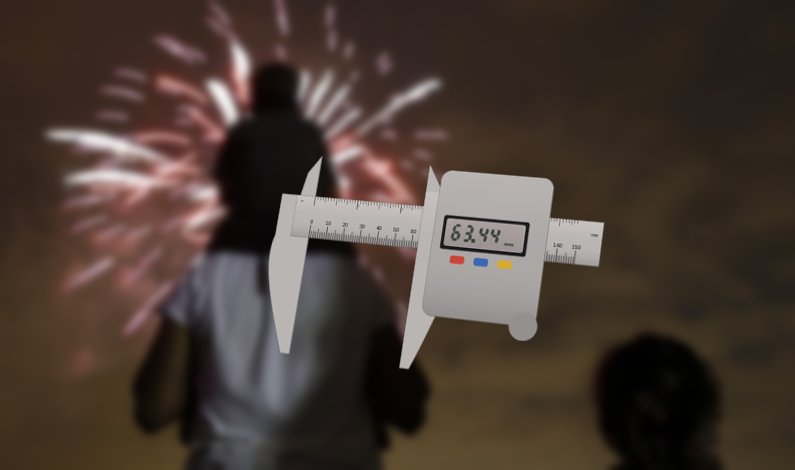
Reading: {"value": 63.44, "unit": "mm"}
